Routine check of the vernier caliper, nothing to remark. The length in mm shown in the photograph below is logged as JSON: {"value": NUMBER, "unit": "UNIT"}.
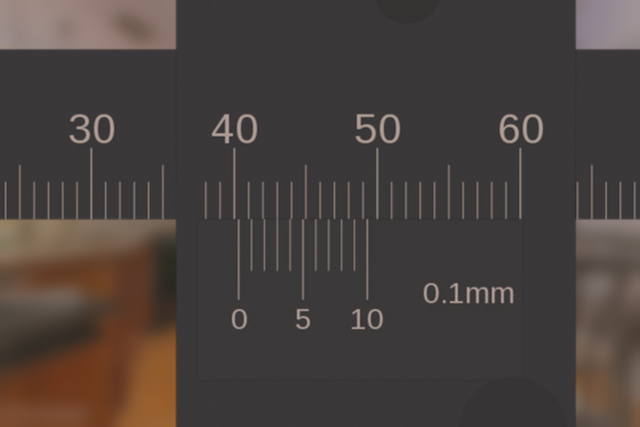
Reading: {"value": 40.3, "unit": "mm"}
